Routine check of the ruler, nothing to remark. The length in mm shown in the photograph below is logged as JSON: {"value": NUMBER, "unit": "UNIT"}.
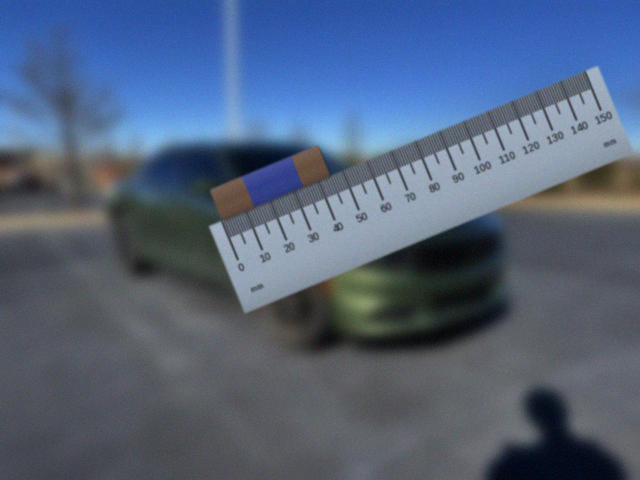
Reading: {"value": 45, "unit": "mm"}
